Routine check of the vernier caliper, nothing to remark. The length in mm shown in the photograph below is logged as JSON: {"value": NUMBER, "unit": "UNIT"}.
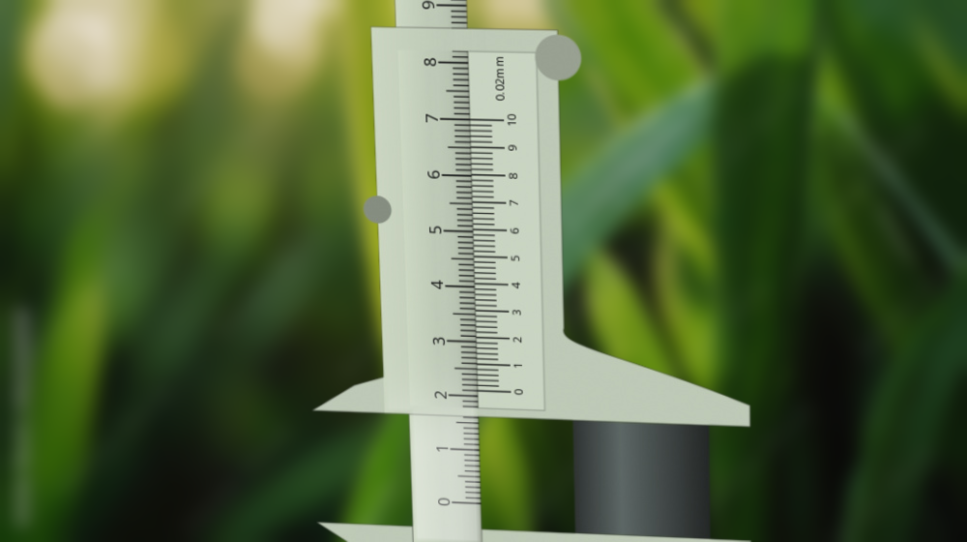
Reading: {"value": 21.0, "unit": "mm"}
